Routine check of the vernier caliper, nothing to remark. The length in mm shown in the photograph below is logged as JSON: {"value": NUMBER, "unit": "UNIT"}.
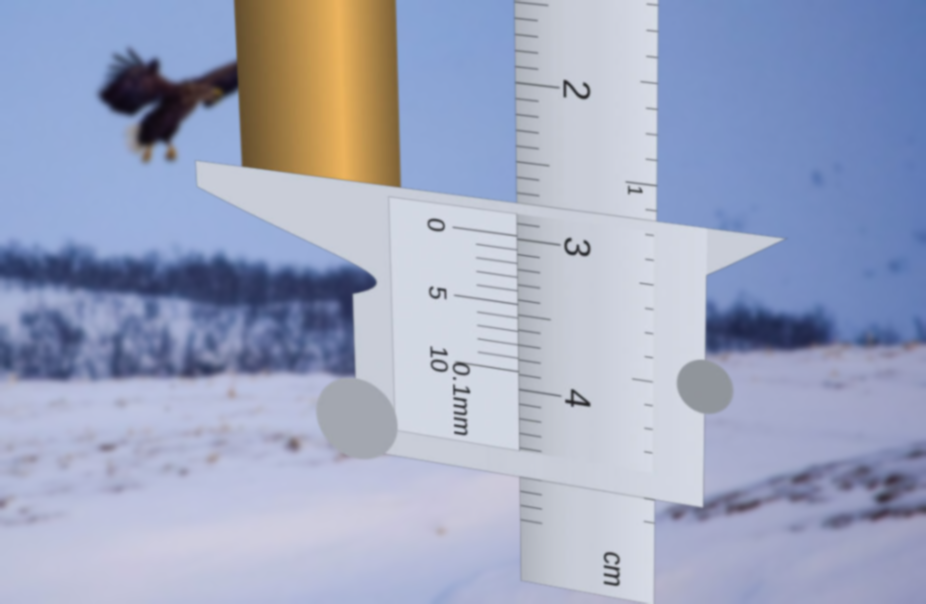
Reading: {"value": 29.8, "unit": "mm"}
